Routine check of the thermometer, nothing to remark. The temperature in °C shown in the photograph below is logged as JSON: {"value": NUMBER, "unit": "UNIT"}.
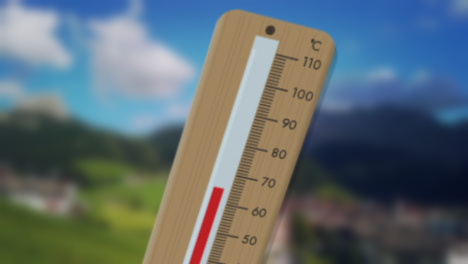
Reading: {"value": 65, "unit": "°C"}
